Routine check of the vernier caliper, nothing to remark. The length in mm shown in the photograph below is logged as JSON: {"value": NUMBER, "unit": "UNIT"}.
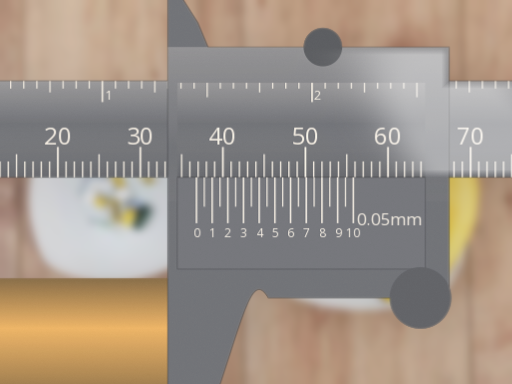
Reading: {"value": 36.8, "unit": "mm"}
